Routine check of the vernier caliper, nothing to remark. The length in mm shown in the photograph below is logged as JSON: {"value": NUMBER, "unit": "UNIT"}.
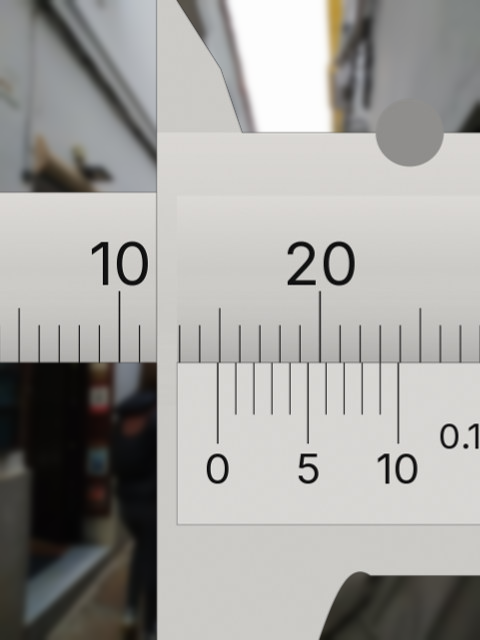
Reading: {"value": 14.9, "unit": "mm"}
